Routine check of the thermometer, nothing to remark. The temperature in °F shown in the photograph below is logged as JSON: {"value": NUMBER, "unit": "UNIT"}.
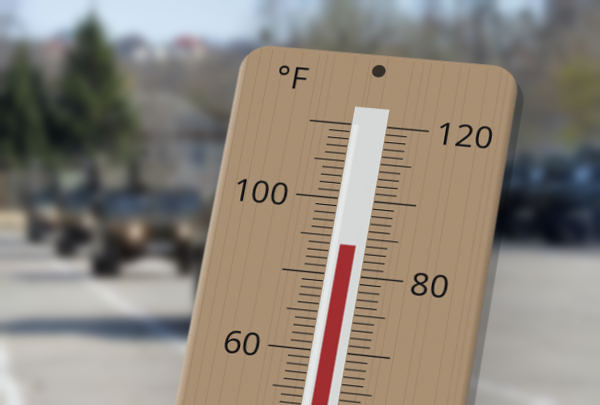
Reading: {"value": 88, "unit": "°F"}
